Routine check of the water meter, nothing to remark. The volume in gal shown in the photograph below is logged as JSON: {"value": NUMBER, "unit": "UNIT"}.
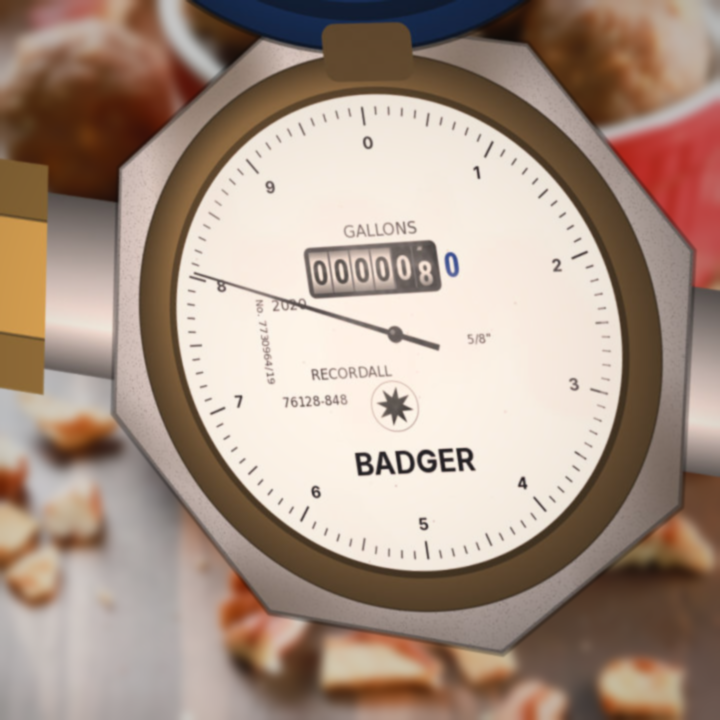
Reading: {"value": 78.0, "unit": "gal"}
